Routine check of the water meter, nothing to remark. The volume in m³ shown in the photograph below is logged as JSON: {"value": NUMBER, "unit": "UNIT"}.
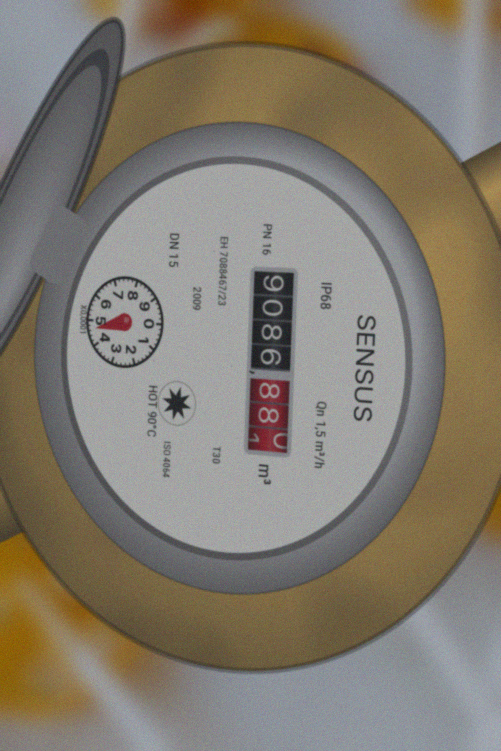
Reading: {"value": 9086.8804, "unit": "m³"}
